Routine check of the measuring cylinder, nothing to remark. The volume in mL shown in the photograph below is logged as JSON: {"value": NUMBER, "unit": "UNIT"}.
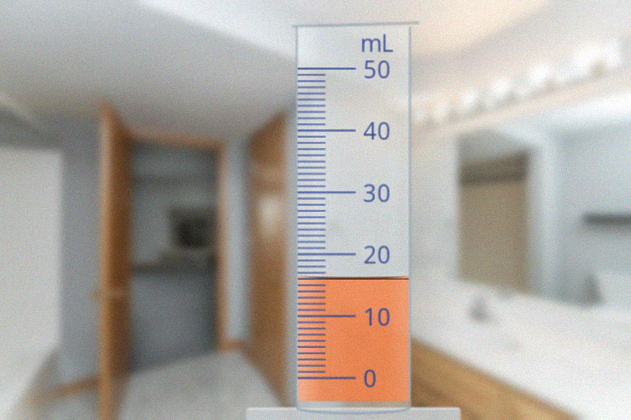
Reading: {"value": 16, "unit": "mL"}
